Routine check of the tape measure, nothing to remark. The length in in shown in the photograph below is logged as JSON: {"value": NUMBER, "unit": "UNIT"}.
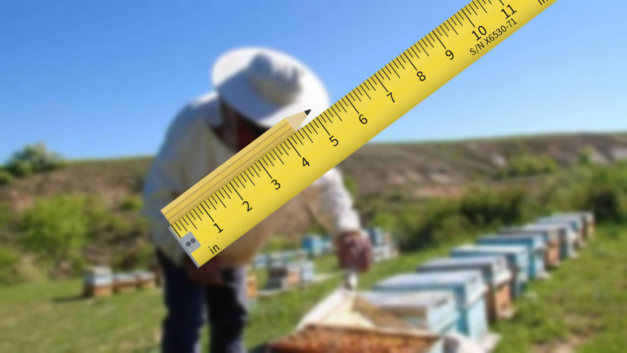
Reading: {"value": 5, "unit": "in"}
